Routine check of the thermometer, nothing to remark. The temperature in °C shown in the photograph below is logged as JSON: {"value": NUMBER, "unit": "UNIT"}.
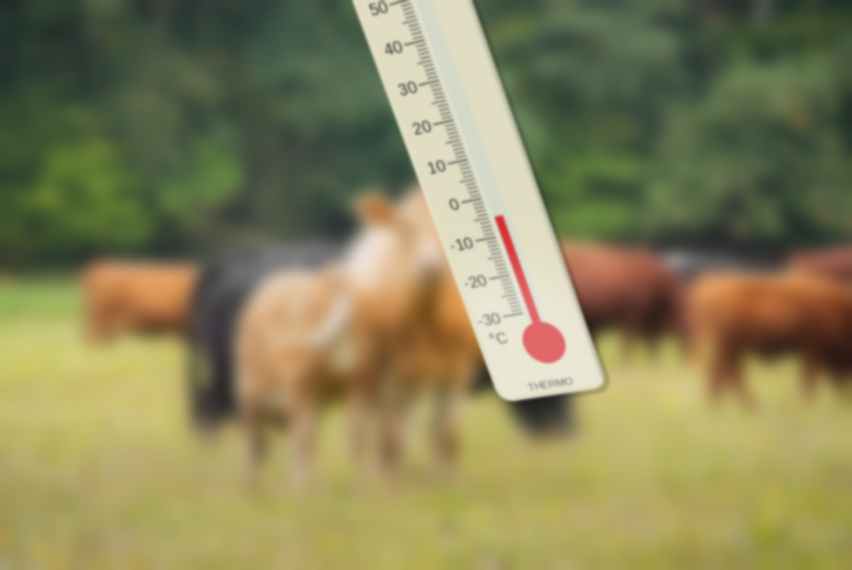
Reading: {"value": -5, "unit": "°C"}
